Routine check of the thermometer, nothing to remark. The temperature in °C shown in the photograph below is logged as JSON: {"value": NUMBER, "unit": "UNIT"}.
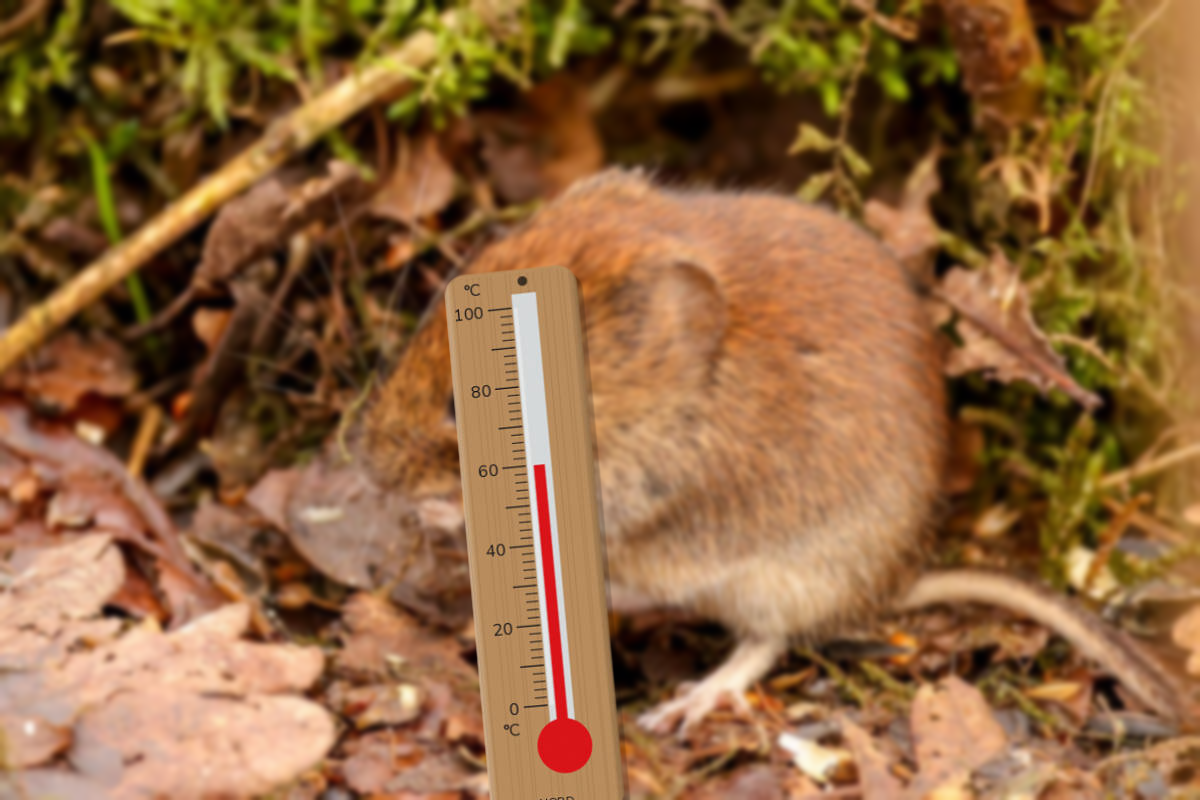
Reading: {"value": 60, "unit": "°C"}
